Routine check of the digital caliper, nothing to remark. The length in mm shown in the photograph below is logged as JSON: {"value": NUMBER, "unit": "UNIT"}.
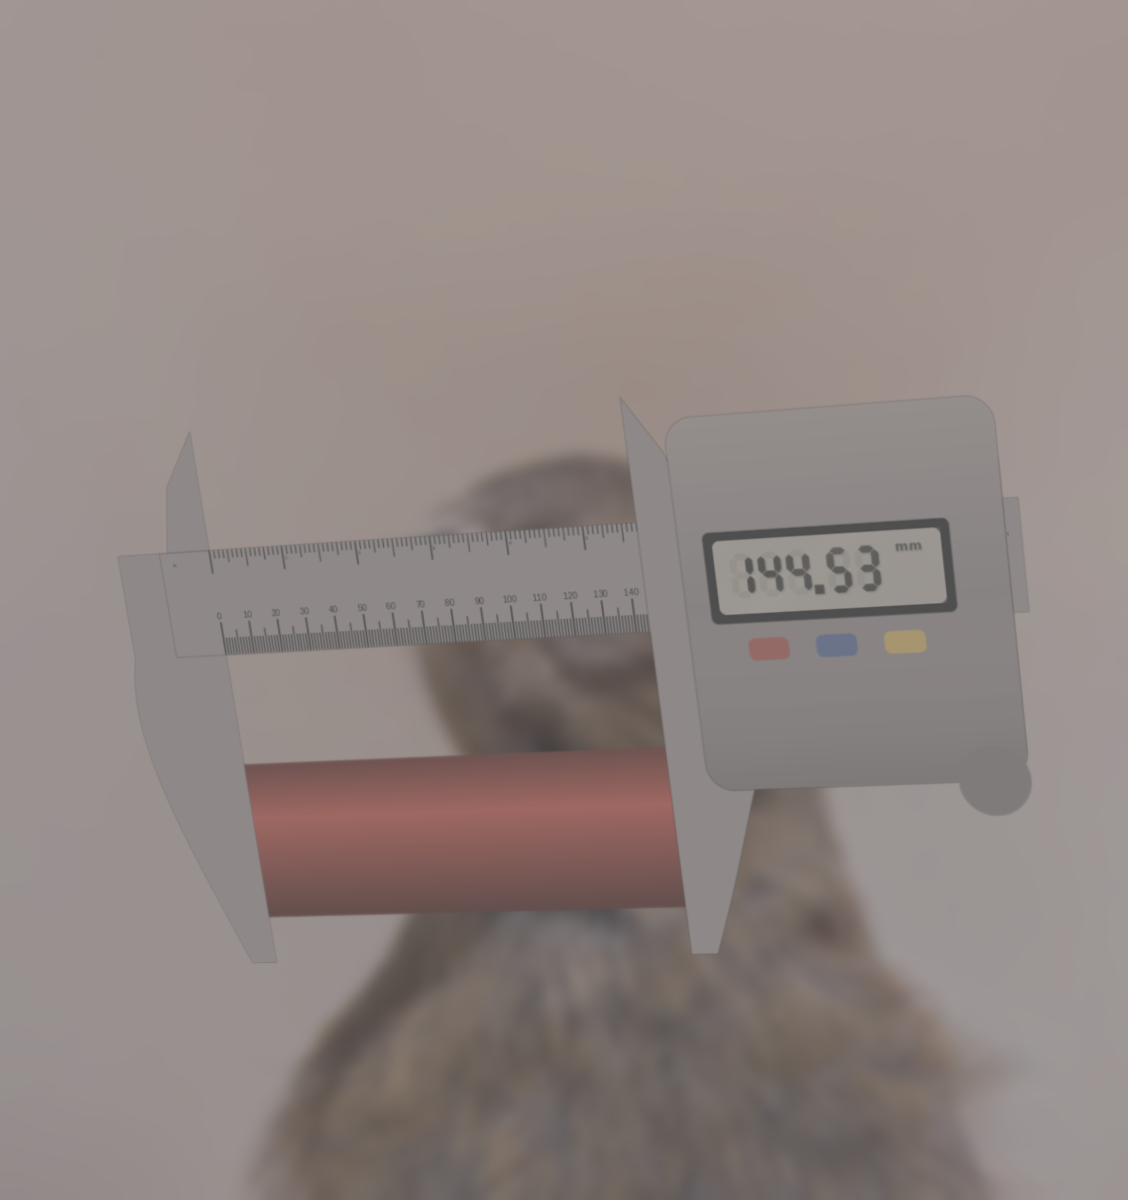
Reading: {"value": 144.53, "unit": "mm"}
